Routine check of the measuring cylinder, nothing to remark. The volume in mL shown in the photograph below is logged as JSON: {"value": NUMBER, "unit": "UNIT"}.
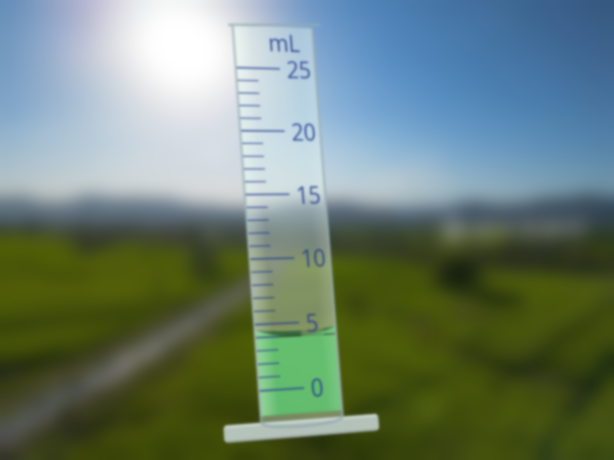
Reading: {"value": 4, "unit": "mL"}
